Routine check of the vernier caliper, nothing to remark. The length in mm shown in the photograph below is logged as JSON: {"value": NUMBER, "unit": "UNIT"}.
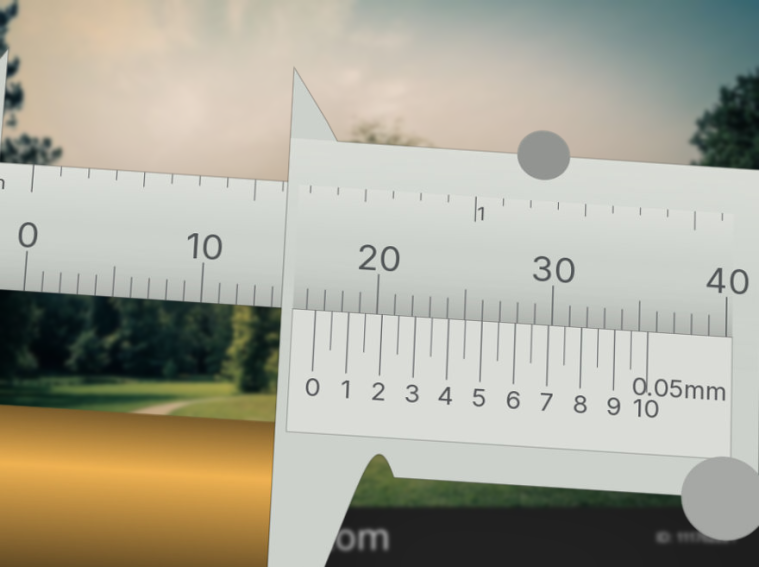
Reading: {"value": 16.5, "unit": "mm"}
